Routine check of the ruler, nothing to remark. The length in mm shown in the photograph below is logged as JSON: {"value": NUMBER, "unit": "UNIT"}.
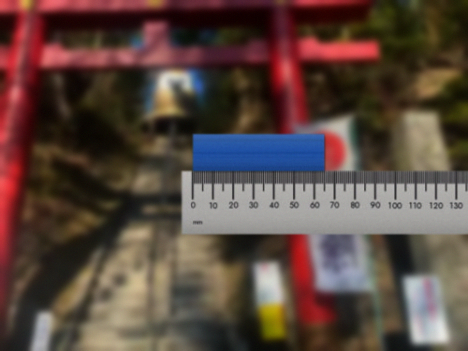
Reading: {"value": 65, "unit": "mm"}
